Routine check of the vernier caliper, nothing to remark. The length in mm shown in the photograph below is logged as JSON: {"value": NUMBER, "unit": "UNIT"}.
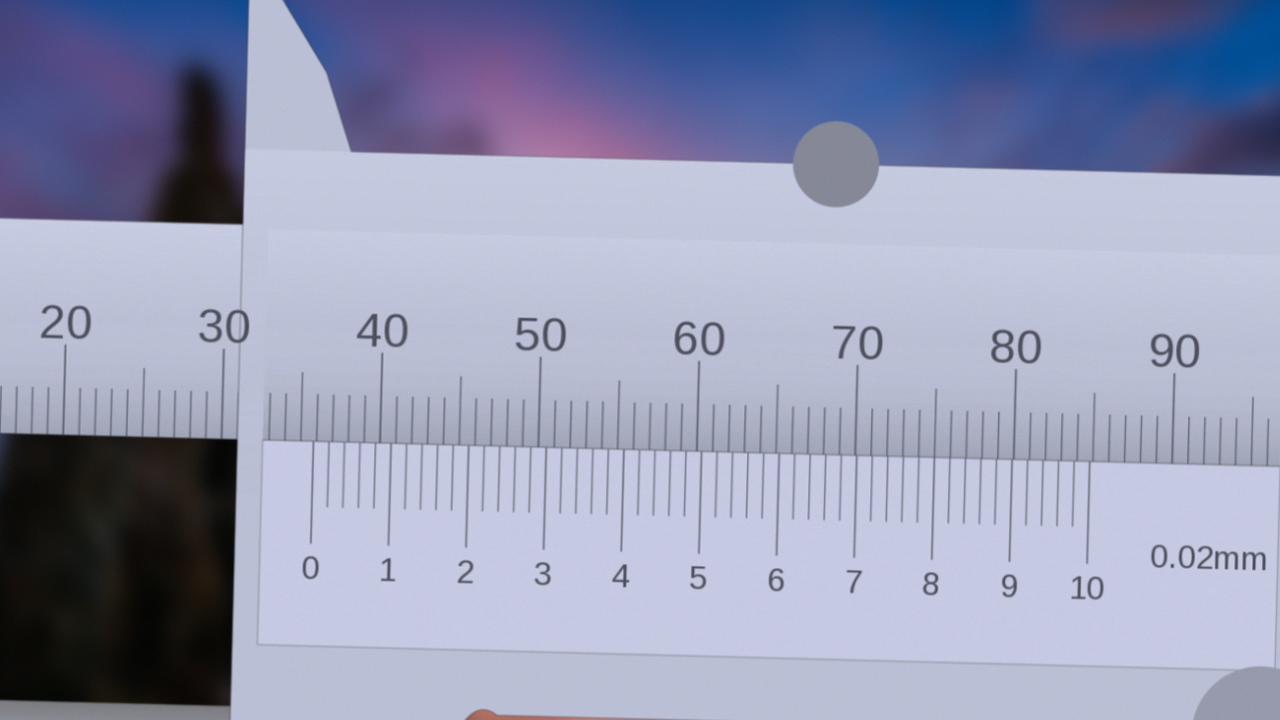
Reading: {"value": 35.8, "unit": "mm"}
